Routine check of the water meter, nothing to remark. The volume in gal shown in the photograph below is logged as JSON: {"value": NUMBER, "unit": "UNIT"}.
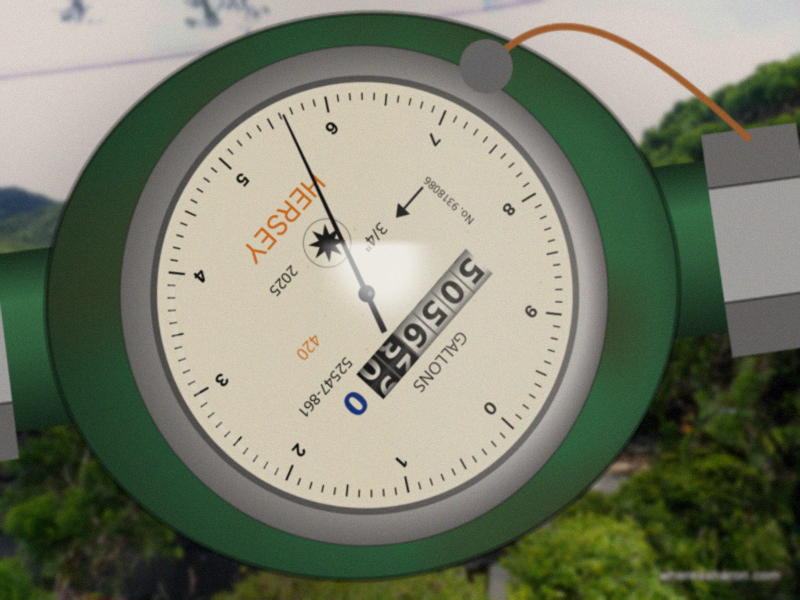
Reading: {"value": 5056295.6, "unit": "gal"}
